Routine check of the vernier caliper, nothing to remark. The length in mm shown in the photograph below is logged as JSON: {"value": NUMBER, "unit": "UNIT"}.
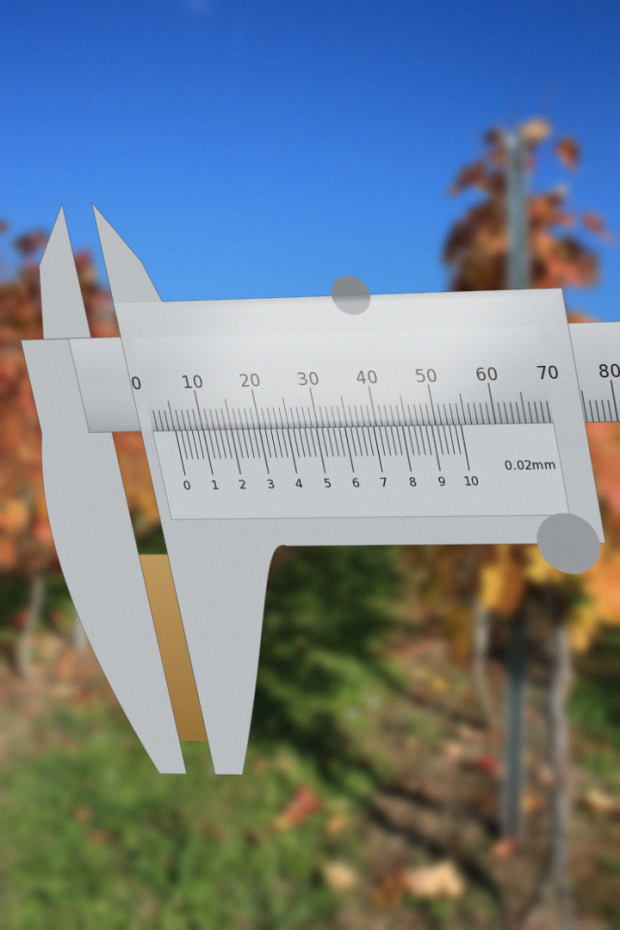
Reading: {"value": 5.2, "unit": "mm"}
